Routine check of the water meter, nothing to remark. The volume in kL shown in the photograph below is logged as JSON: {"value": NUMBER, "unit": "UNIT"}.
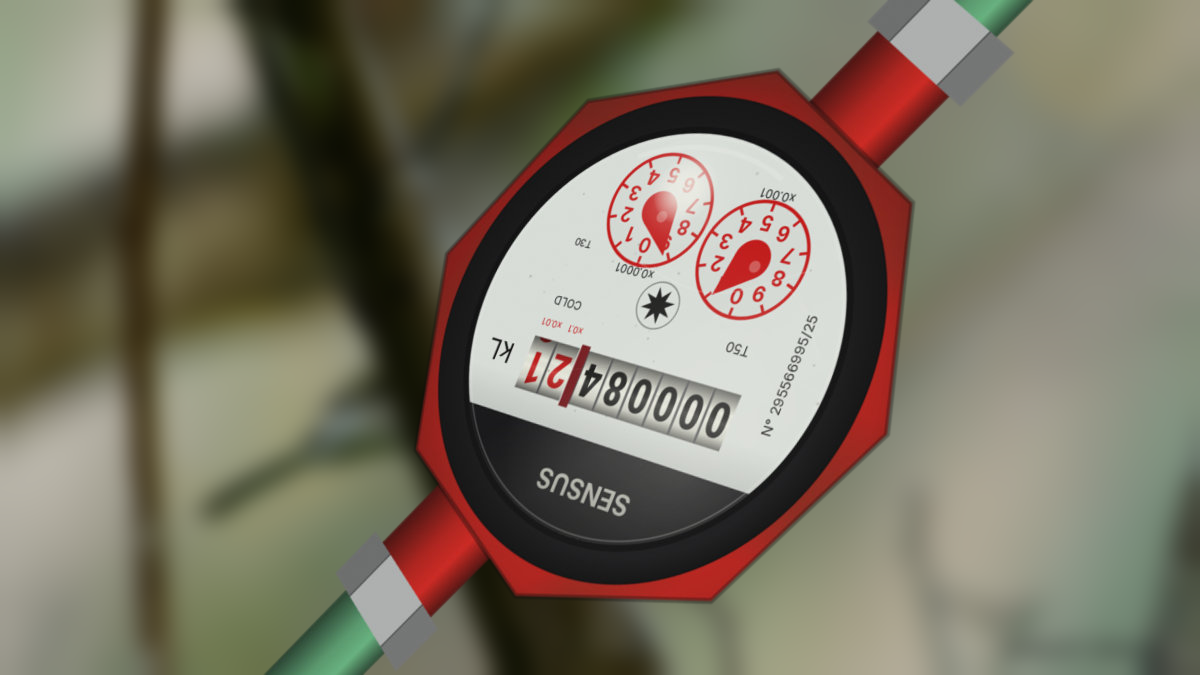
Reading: {"value": 84.2109, "unit": "kL"}
